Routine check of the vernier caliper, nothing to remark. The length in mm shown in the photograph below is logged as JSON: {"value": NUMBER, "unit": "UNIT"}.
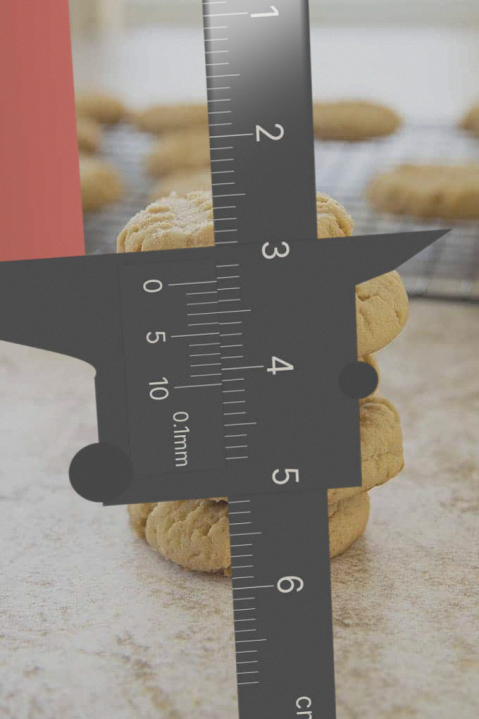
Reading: {"value": 32.3, "unit": "mm"}
